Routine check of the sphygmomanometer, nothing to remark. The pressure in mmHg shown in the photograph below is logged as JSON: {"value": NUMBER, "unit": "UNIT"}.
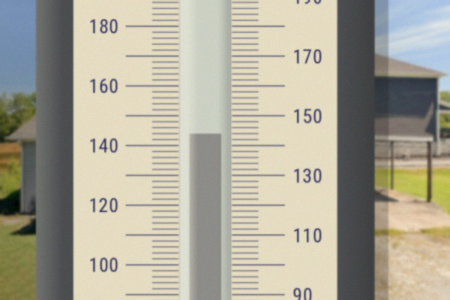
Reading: {"value": 144, "unit": "mmHg"}
